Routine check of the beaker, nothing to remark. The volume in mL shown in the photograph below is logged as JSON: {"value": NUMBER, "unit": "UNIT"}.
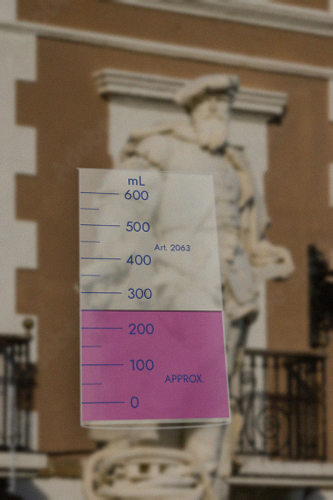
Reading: {"value": 250, "unit": "mL"}
